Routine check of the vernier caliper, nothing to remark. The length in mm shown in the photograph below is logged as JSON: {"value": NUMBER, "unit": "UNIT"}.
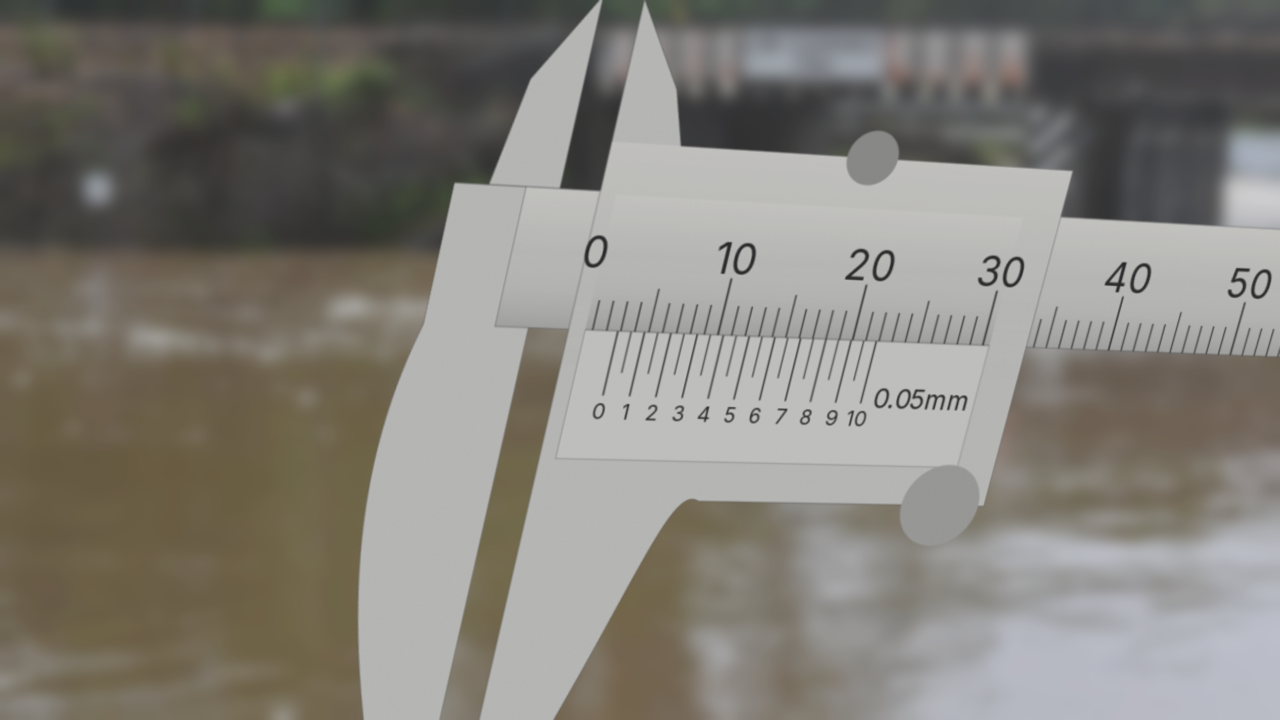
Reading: {"value": 2.8, "unit": "mm"}
